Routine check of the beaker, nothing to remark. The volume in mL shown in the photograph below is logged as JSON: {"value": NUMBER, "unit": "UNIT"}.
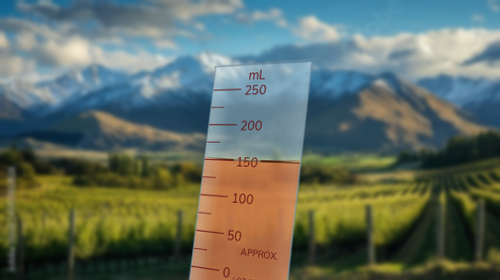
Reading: {"value": 150, "unit": "mL"}
